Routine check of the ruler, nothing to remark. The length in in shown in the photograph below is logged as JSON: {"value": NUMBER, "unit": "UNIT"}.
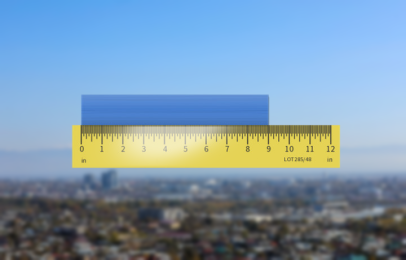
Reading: {"value": 9, "unit": "in"}
